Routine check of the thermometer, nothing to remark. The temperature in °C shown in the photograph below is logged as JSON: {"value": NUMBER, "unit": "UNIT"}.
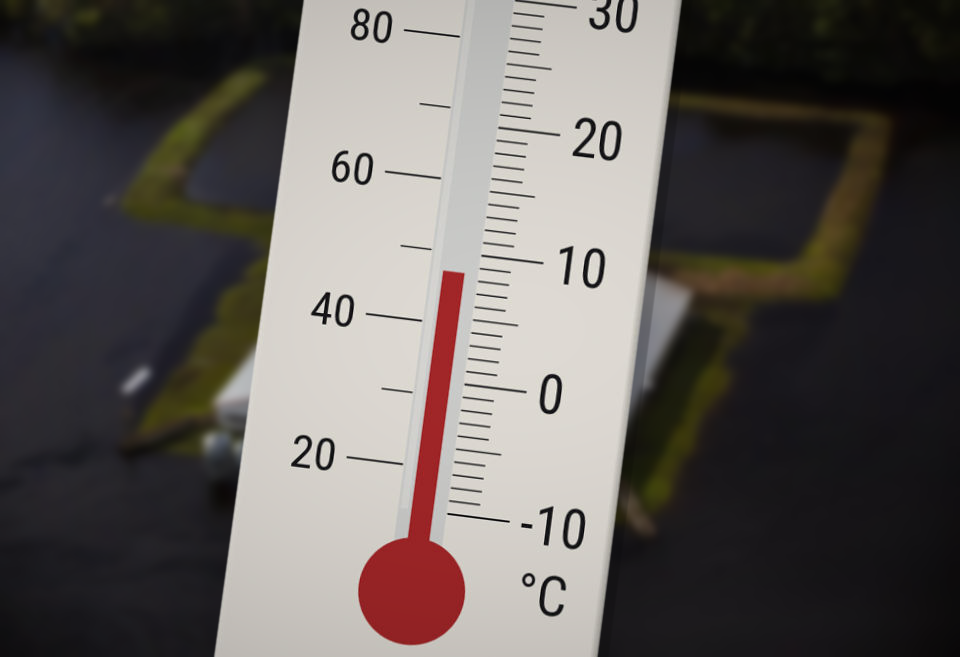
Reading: {"value": 8.5, "unit": "°C"}
